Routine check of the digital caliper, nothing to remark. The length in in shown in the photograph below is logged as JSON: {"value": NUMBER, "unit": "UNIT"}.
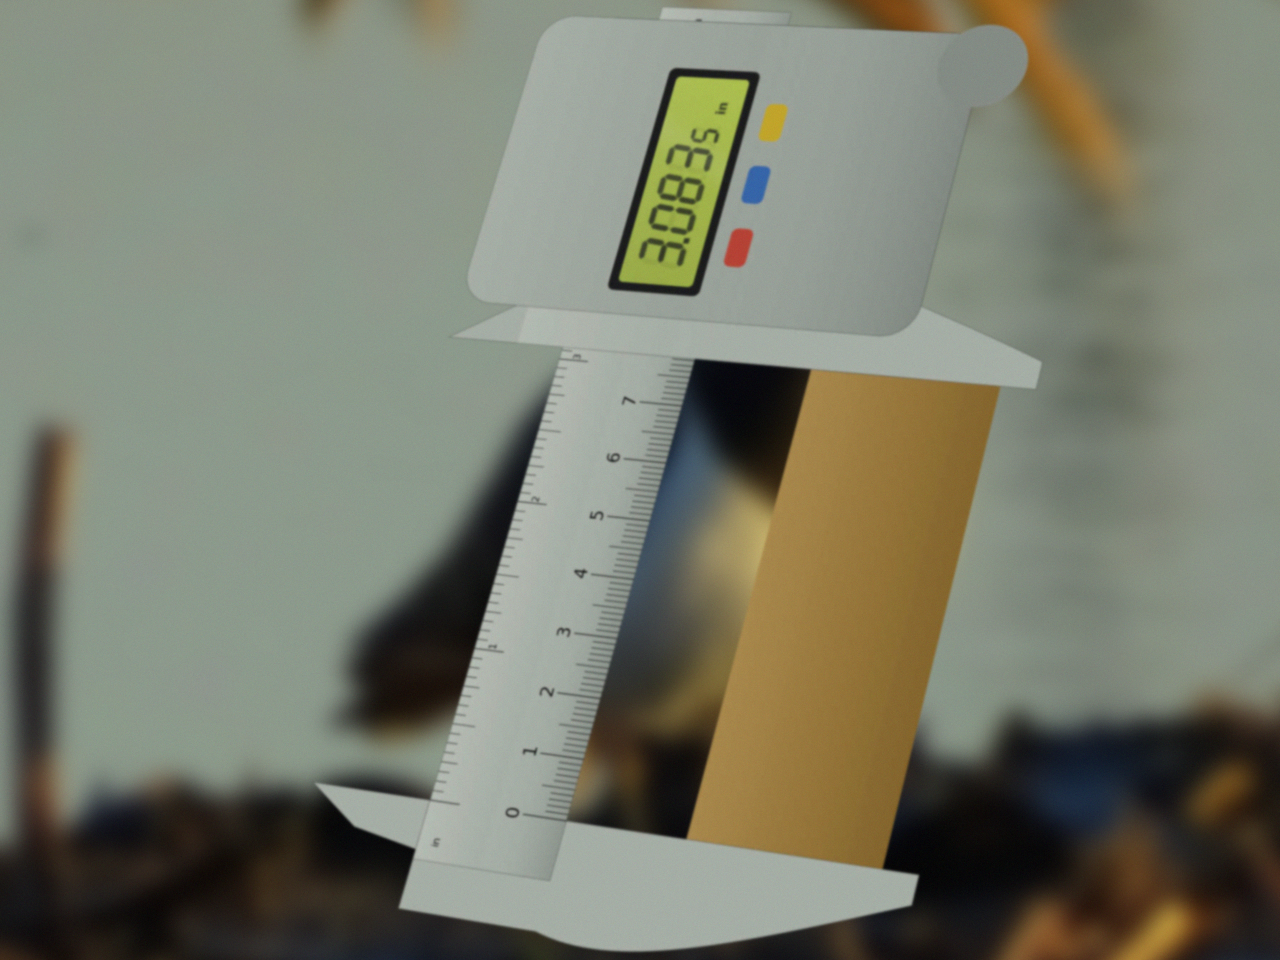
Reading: {"value": 3.0835, "unit": "in"}
